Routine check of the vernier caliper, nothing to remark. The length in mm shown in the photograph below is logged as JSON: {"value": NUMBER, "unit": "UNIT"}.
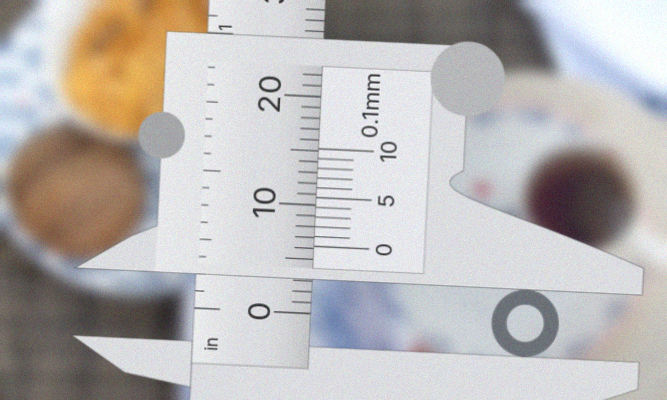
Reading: {"value": 6.2, "unit": "mm"}
